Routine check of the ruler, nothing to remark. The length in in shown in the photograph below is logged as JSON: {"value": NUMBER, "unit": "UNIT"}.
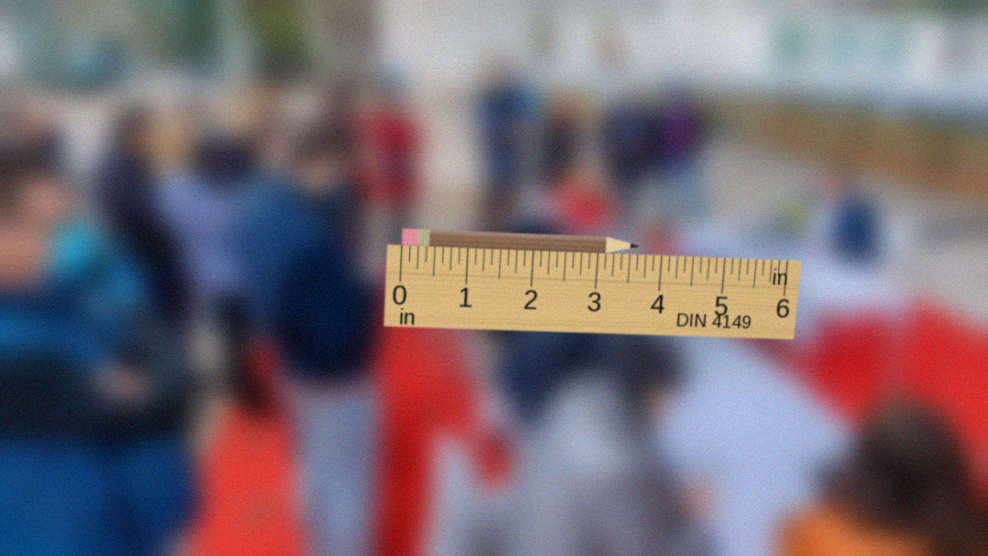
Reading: {"value": 3.625, "unit": "in"}
